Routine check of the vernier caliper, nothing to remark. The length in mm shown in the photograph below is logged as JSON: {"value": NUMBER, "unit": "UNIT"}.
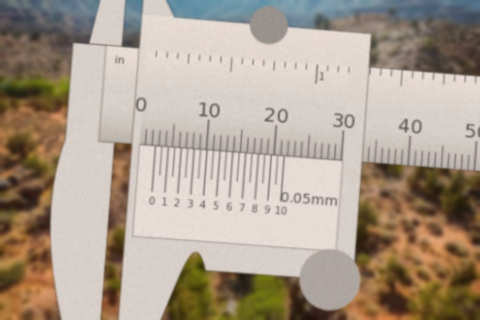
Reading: {"value": 2.5, "unit": "mm"}
